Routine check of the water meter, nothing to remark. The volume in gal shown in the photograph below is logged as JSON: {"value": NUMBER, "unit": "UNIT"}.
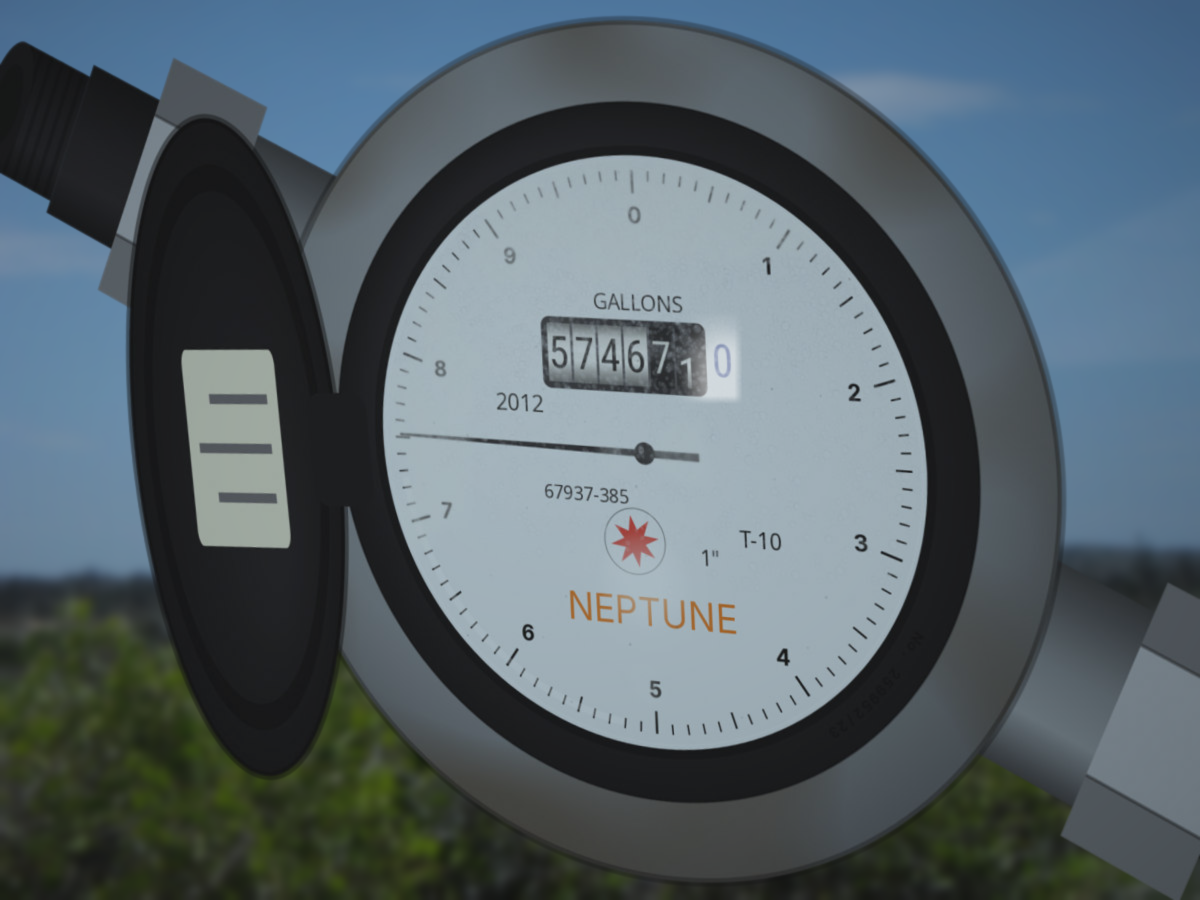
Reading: {"value": 5746707.5, "unit": "gal"}
